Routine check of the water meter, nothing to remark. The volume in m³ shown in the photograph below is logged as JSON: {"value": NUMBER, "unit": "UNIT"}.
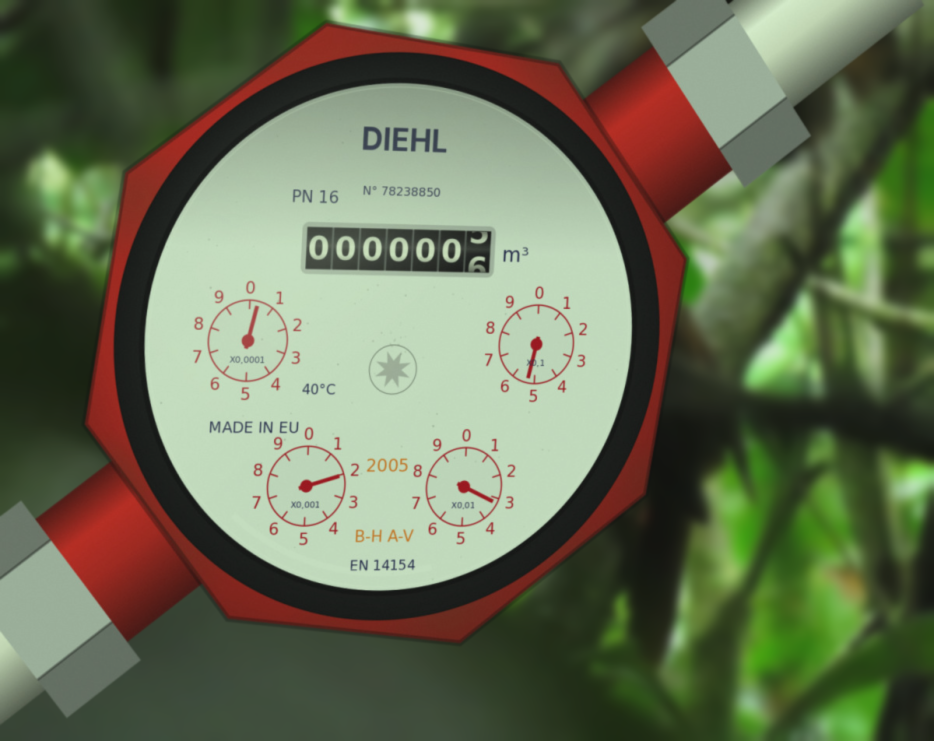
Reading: {"value": 5.5320, "unit": "m³"}
